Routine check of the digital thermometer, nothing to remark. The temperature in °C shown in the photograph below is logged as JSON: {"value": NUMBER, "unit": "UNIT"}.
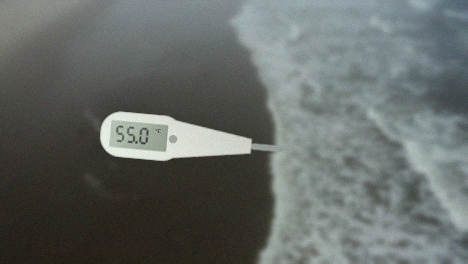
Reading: {"value": 55.0, "unit": "°C"}
